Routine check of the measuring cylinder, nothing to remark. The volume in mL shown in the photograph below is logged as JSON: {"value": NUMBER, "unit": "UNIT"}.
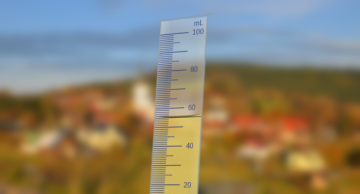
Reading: {"value": 55, "unit": "mL"}
